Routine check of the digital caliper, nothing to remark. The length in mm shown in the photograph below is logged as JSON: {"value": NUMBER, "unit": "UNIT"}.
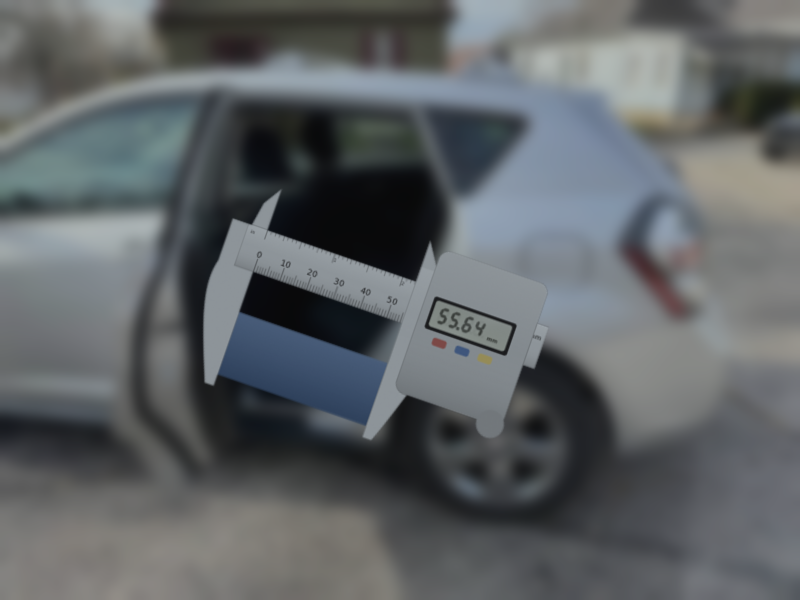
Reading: {"value": 55.64, "unit": "mm"}
